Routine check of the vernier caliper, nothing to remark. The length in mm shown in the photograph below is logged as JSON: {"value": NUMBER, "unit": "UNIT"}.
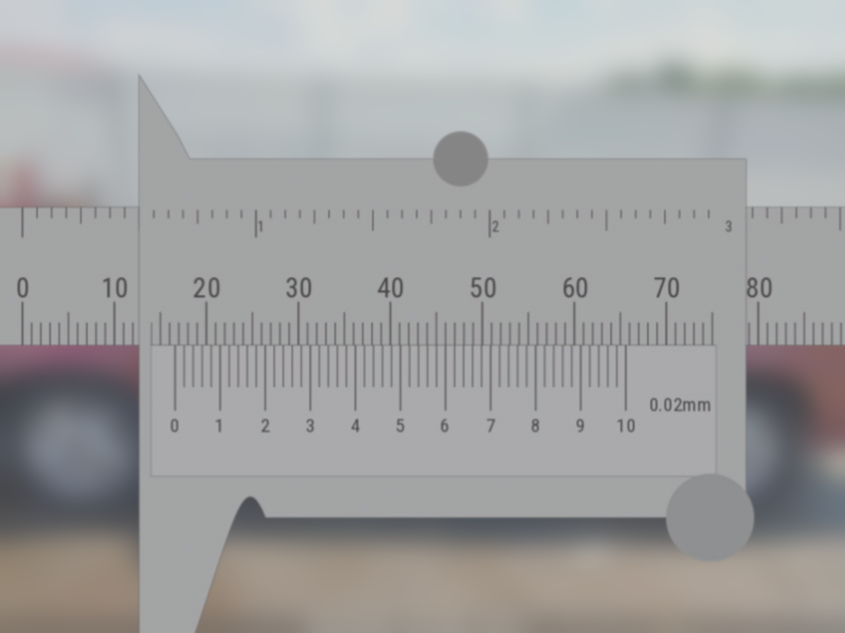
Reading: {"value": 16.6, "unit": "mm"}
